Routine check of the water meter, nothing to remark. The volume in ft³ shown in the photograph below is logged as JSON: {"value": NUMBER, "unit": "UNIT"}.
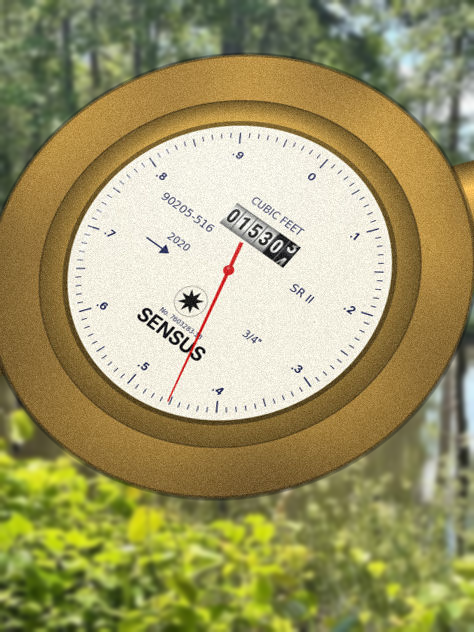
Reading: {"value": 15303.45, "unit": "ft³"}
